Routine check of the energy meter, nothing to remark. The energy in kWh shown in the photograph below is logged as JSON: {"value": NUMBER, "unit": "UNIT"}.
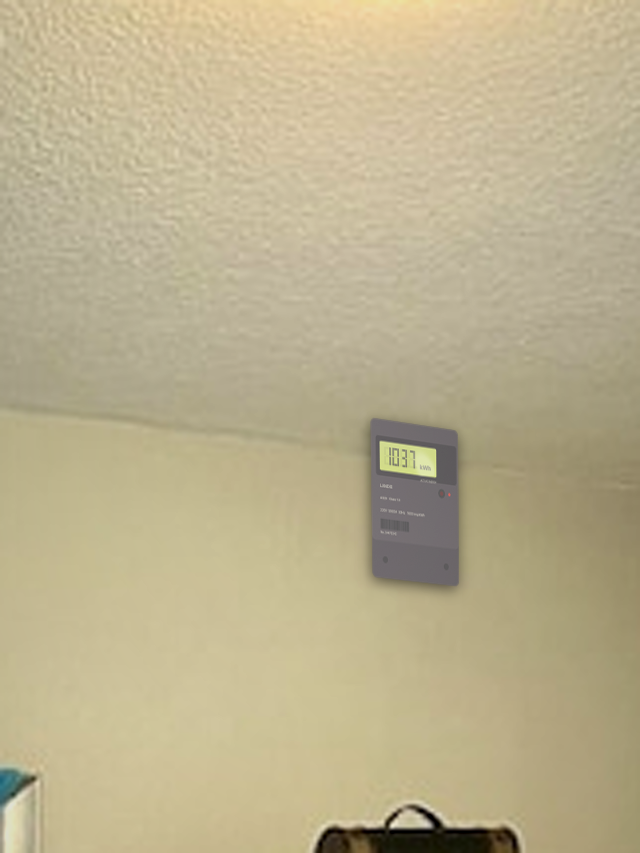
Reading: {"value": 1037, "unit": "kWh"}
